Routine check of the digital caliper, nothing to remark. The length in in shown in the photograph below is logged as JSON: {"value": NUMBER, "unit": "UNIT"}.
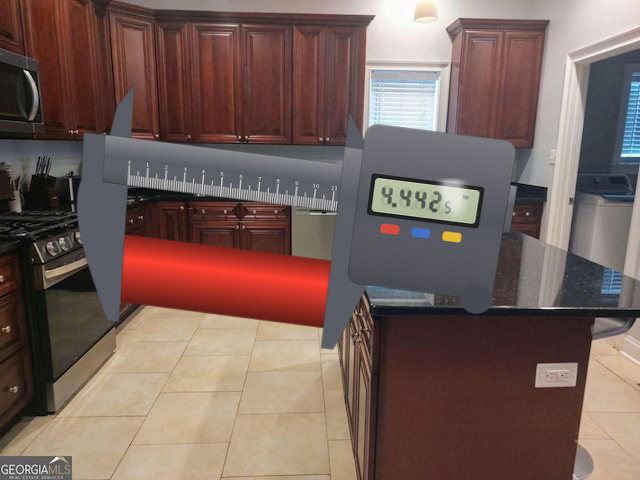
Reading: {"value": 4.4425, "unit": "in"}
